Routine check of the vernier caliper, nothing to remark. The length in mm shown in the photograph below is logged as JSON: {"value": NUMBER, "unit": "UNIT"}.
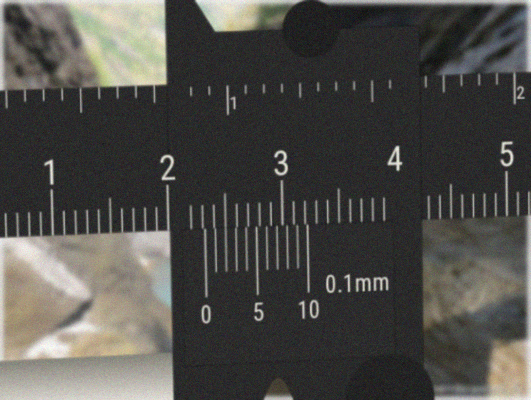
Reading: {"value": 23.2, "unit": "mm"}
